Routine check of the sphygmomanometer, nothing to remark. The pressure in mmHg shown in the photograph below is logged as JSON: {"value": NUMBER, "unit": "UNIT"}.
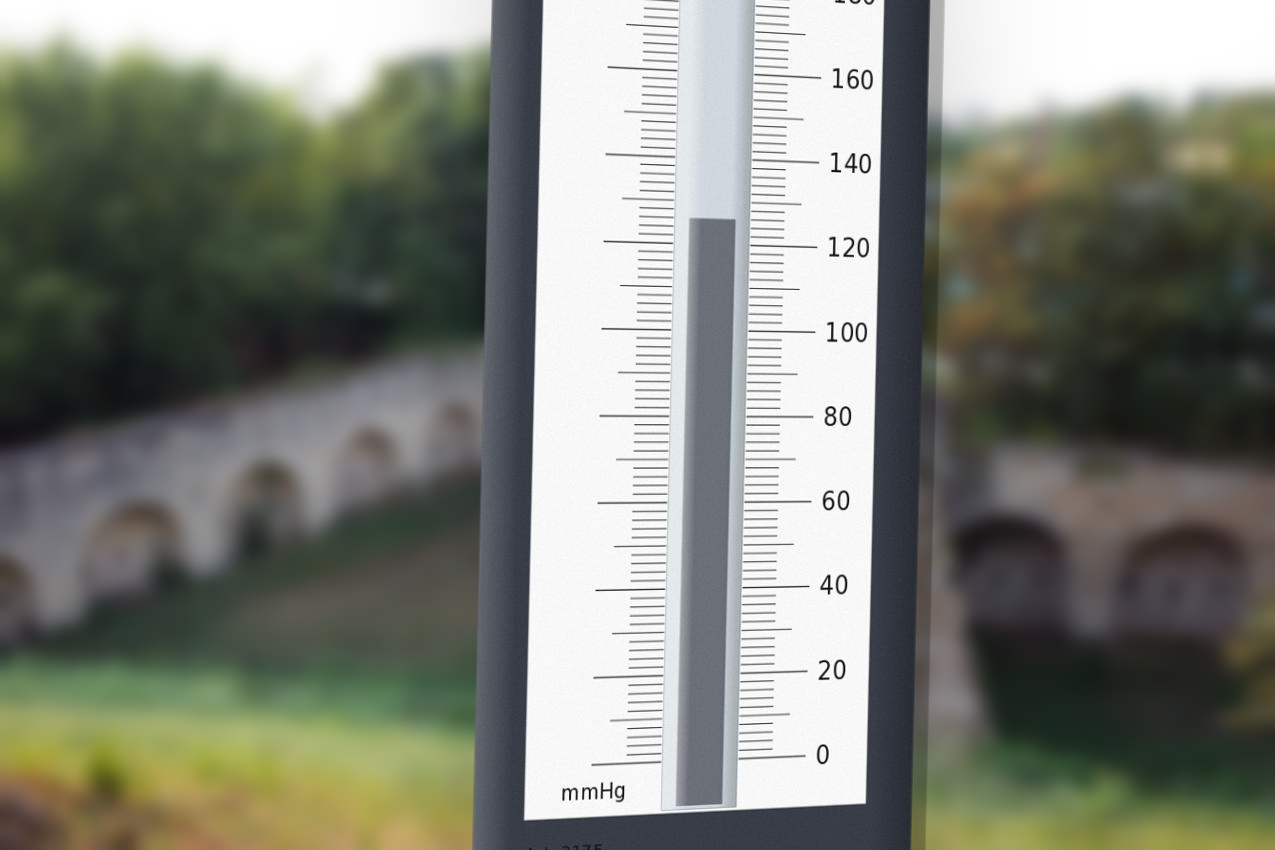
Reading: {"value": 126, "unit": "mmHg"}
